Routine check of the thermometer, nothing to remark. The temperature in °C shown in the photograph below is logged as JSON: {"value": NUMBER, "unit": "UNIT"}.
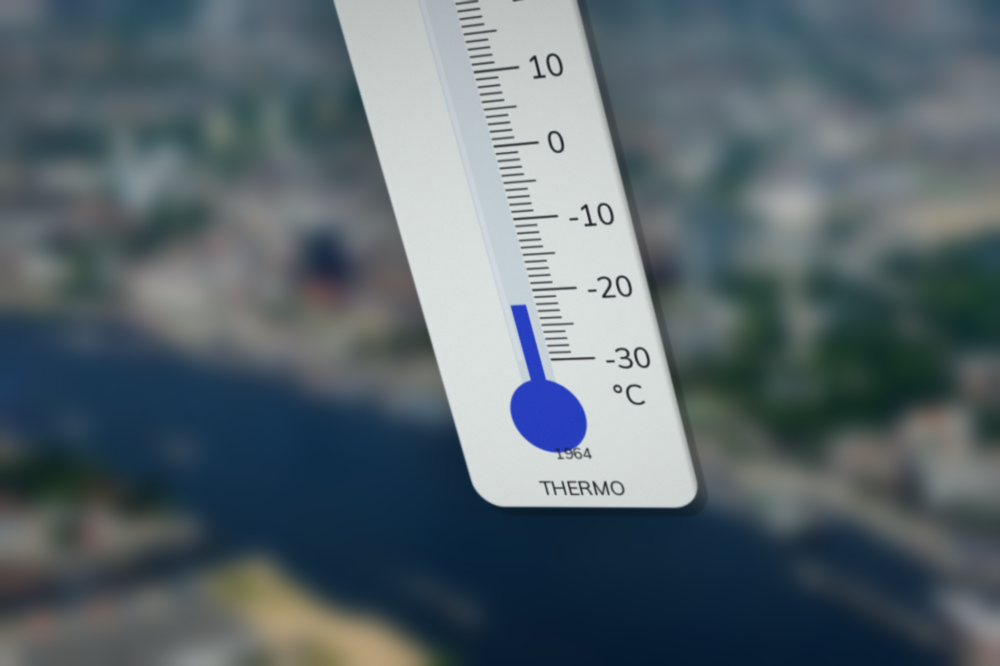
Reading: {"value": -22, "unit": "°C"}
